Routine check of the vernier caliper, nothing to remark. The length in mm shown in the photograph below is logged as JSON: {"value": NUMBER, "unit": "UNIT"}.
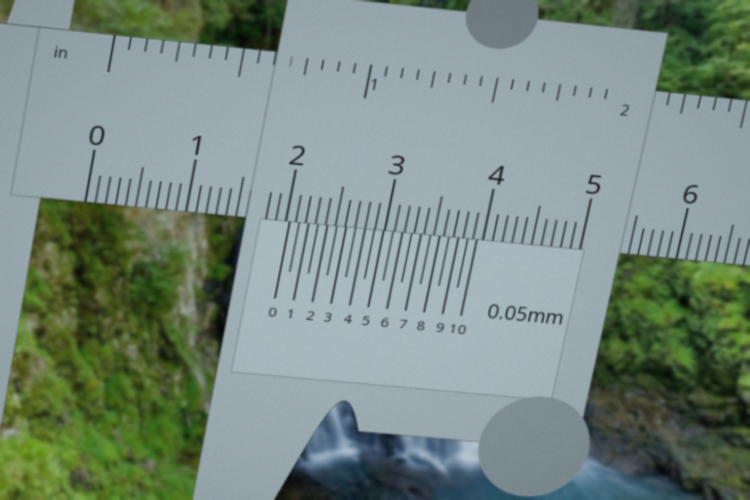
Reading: {"value": 20.4, "unit": "mm"}
